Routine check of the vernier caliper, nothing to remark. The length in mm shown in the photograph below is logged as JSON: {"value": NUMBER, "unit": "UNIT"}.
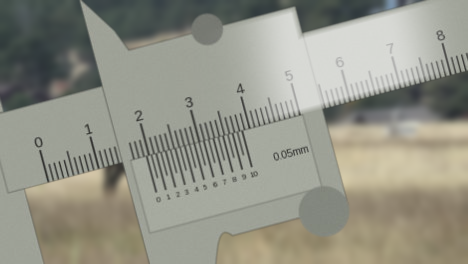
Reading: {"value": 19.5, "unit": "mm"}
